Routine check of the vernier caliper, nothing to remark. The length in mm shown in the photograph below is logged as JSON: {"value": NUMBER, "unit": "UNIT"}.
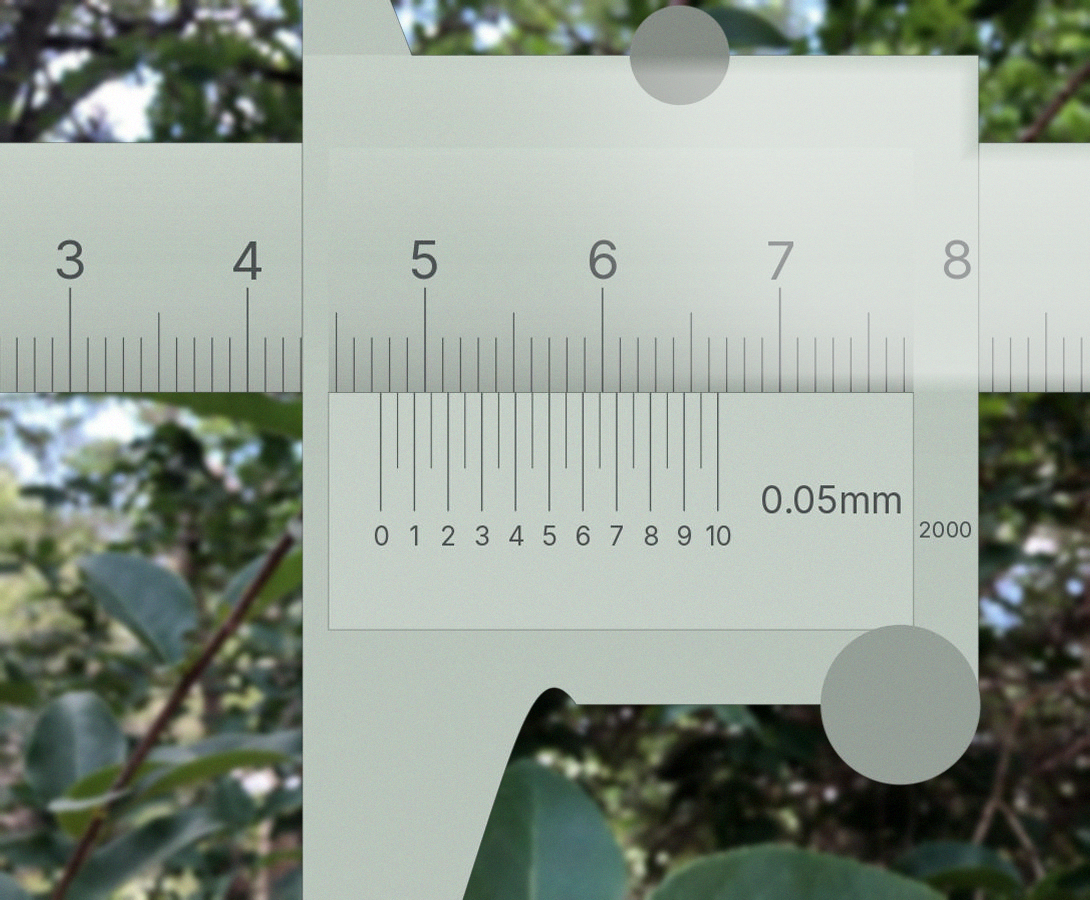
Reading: {"value": 47.5, "unit": "mm"}
